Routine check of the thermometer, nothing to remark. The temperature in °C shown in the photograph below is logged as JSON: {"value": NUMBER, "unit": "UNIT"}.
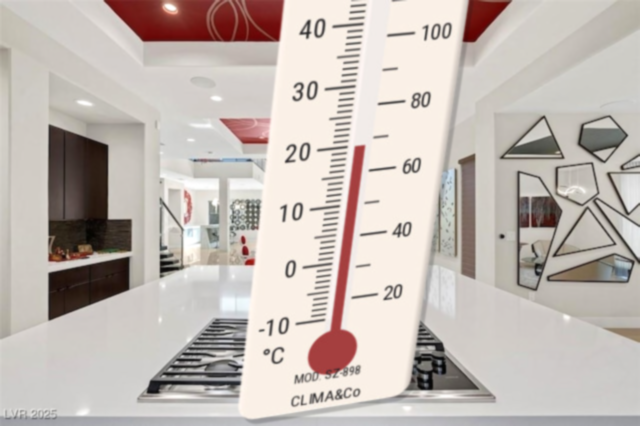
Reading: {"value": 20, "unit": "°C"}
